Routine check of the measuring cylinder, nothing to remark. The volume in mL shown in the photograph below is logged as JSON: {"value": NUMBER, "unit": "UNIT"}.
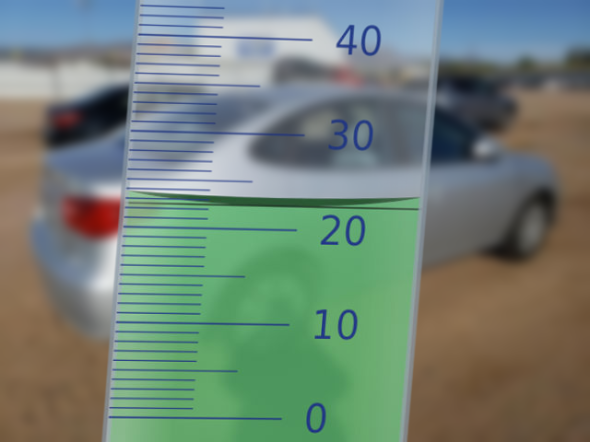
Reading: {"value": 22.5, "unit": "mL"}
